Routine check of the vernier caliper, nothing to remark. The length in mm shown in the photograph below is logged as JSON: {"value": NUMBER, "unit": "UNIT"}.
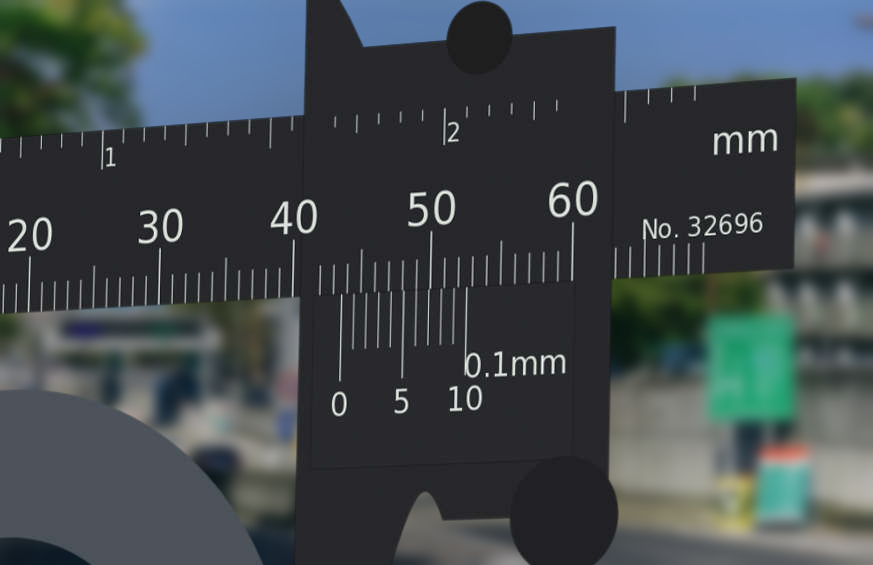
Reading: {"value": 43.6, "unit": "mm"}
